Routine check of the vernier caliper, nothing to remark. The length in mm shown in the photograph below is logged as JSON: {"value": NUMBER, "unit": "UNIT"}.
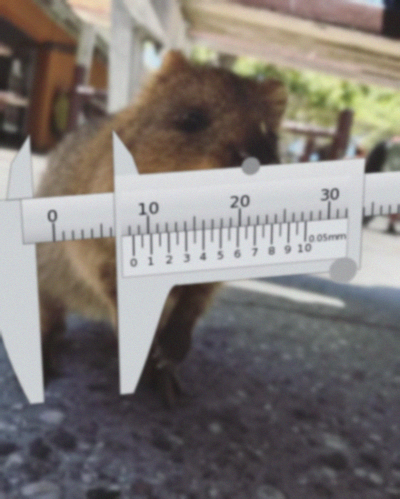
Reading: {"value": 8.4, "unit": "mm"}
